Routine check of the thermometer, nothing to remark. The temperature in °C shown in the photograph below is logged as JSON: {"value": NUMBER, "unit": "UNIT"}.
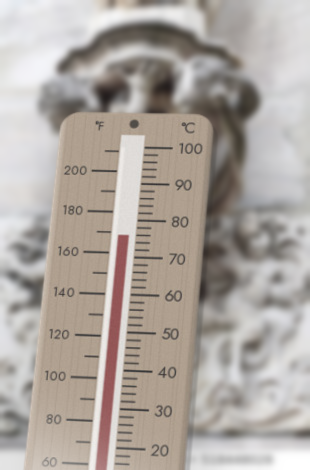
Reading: {"value": 76, "unit": "°C"}
